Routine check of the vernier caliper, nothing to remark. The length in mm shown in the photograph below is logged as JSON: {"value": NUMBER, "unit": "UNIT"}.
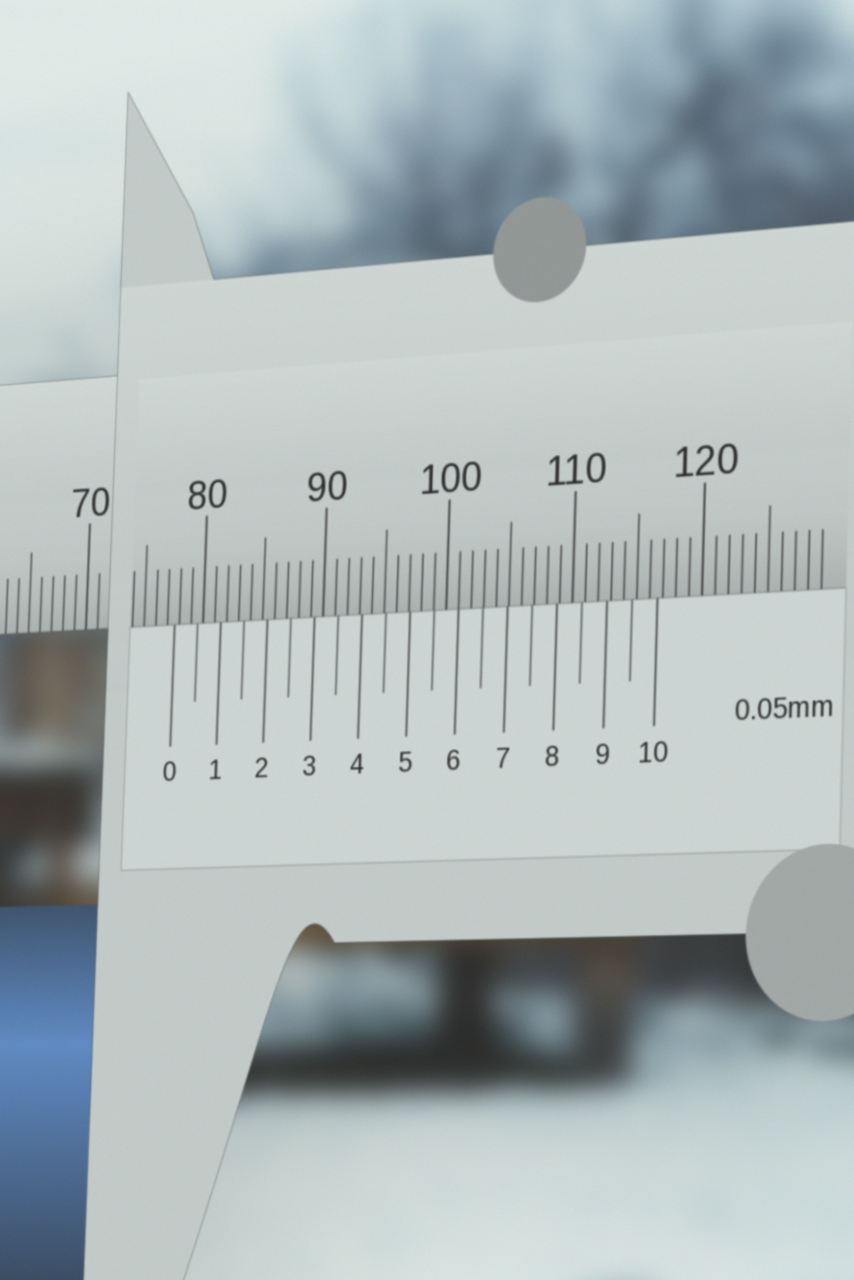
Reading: {"value": 77.6, "unit": "mm"}
